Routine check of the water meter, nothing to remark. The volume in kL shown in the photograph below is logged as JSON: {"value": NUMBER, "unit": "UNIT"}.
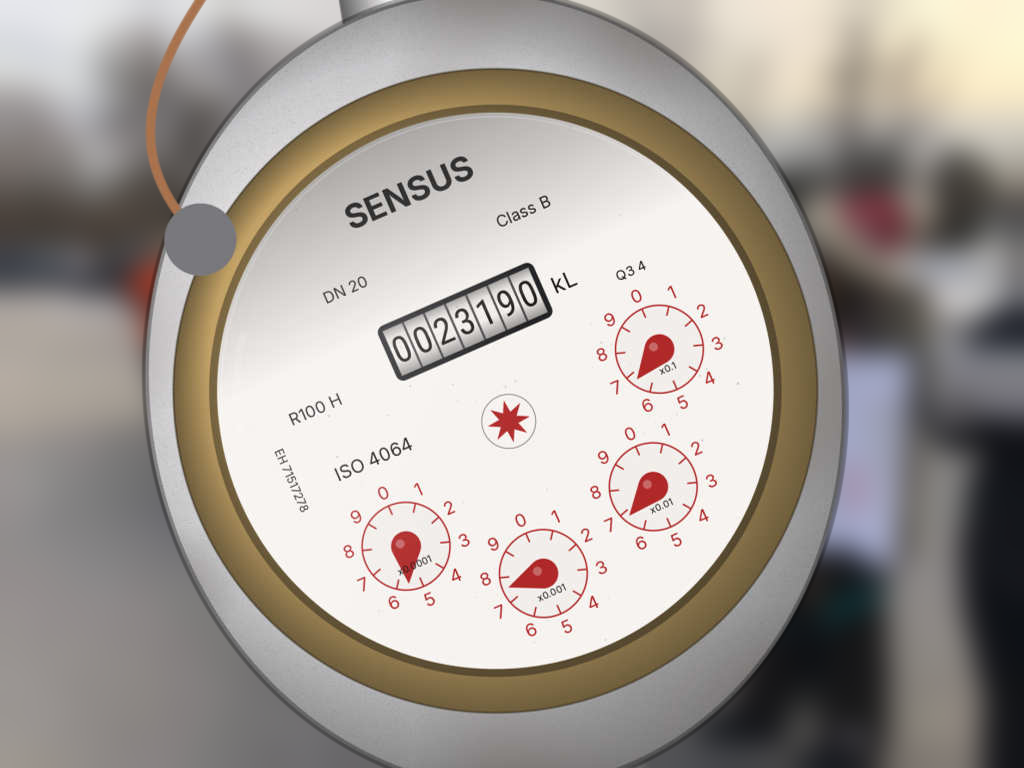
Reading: {"value": 23190.6675, "unit": "kL"}
